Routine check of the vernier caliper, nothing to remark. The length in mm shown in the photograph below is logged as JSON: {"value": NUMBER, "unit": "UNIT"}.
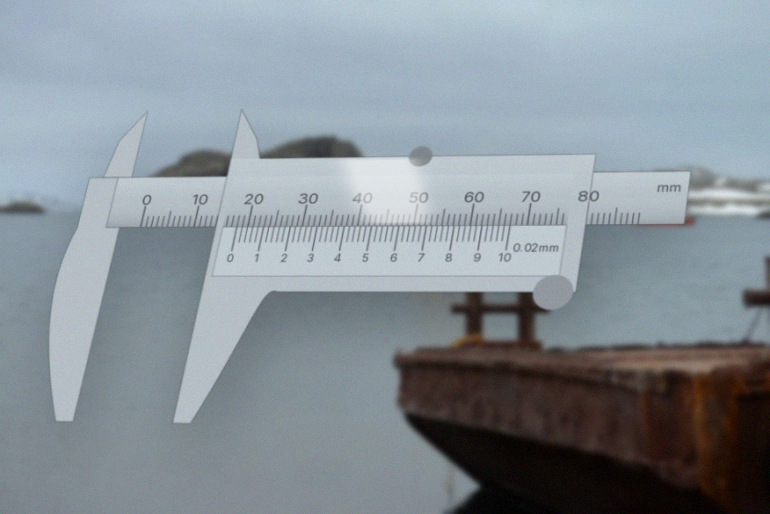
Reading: {"value": 18.0, "unit": "mm"}
